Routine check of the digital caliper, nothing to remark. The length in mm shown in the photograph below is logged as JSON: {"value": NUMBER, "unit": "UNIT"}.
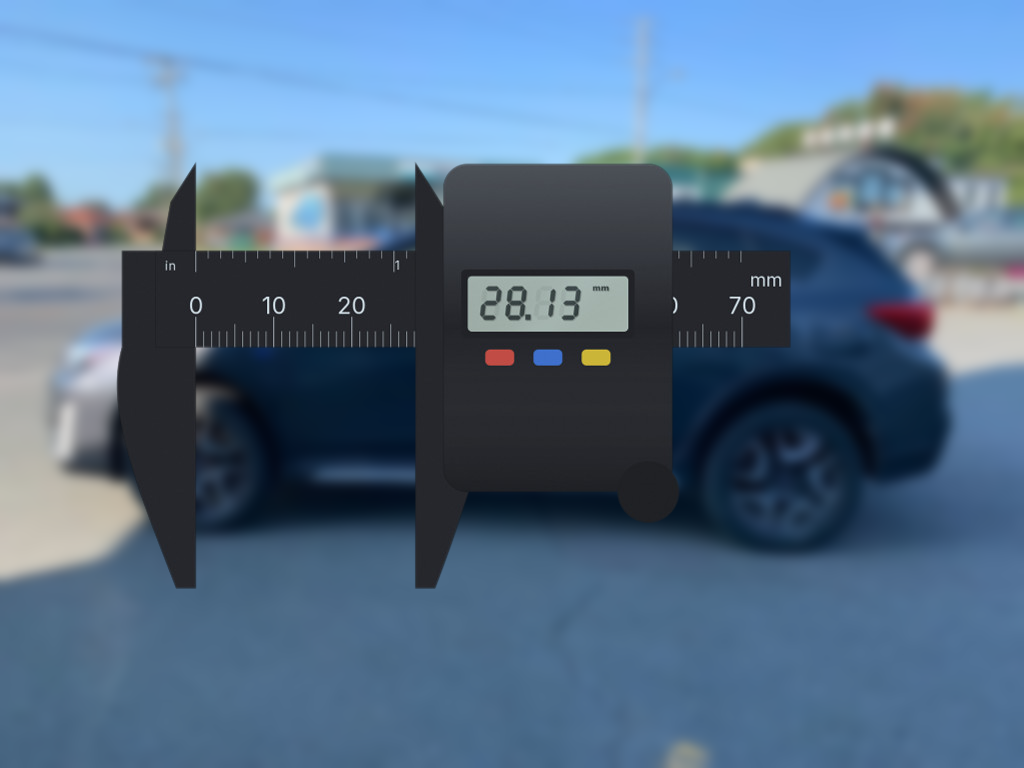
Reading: {"value": 28.13, "unit": "mm"}
